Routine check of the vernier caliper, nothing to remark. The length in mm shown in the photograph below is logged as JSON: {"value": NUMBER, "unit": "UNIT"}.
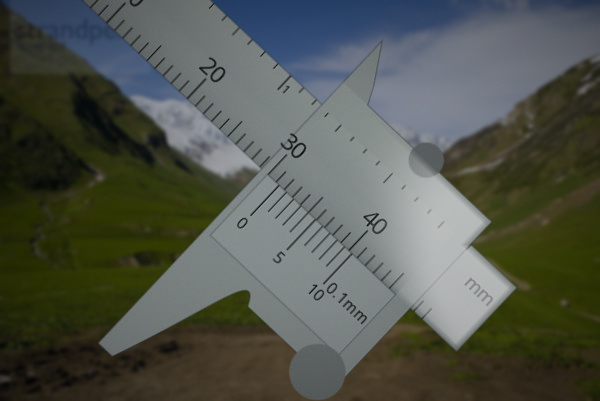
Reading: {"value": 31.4, "unit": "mm"}
